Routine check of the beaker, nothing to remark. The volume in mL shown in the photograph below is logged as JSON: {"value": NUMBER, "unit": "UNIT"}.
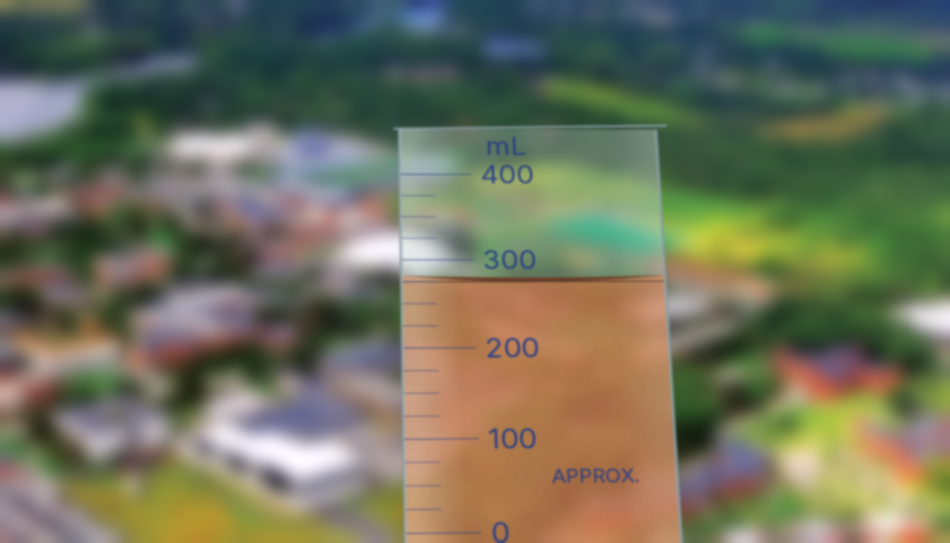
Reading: {"value": 275, "unit": "mL"}
